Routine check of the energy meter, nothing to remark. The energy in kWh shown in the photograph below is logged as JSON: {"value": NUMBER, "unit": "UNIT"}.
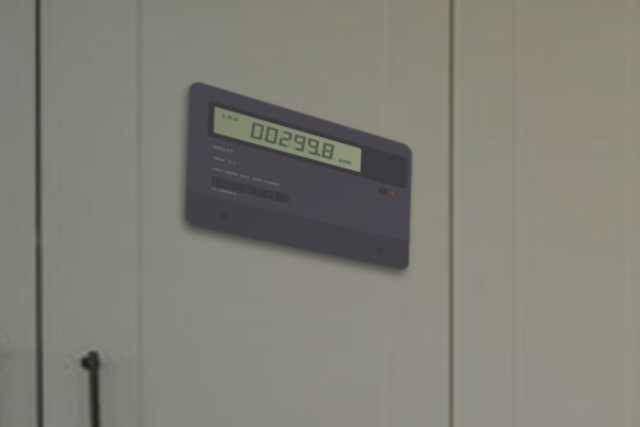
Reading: {"value": 299.8, "unit": "kWh"}
